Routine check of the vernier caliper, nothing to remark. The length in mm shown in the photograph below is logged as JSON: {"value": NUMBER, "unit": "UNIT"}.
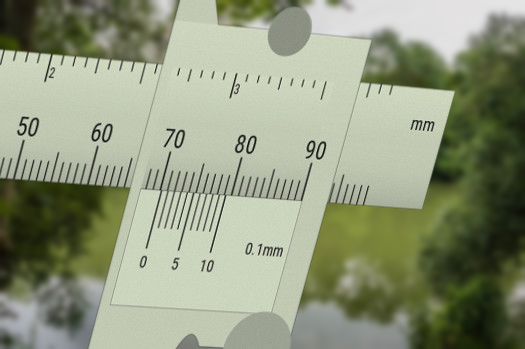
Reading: {"value": 70.2, "unit": "mm"}
